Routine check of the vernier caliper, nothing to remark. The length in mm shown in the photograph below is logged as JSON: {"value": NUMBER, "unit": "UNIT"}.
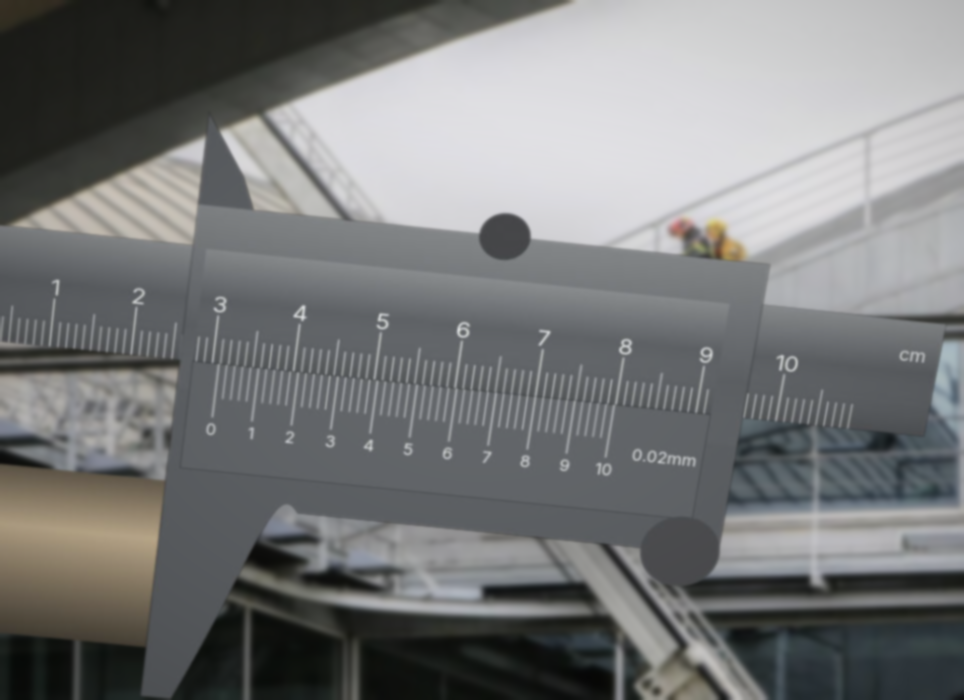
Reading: {"value": 30.8, "unit": "mm"}
